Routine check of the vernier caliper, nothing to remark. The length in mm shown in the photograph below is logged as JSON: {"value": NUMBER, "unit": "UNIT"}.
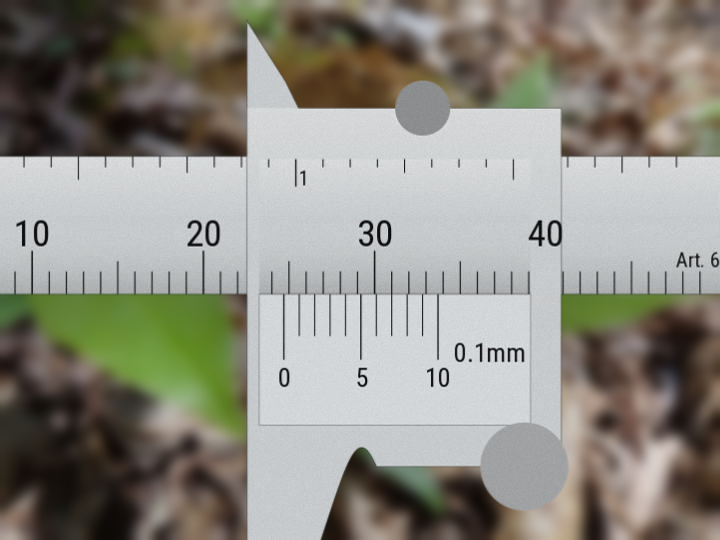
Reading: {"value": 24.7, "unit": "mm"}
